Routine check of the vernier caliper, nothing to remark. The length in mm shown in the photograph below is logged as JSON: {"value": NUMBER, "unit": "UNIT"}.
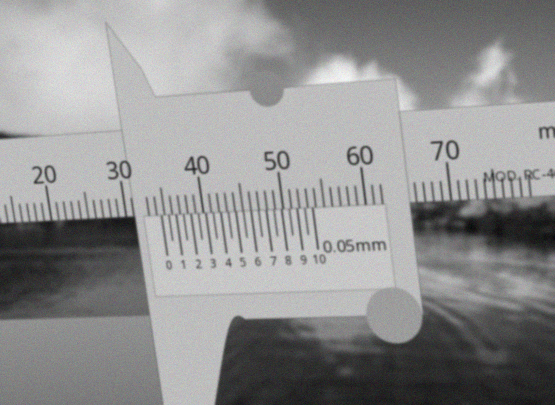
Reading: {"value": 34.6, "unit": "mm"}
